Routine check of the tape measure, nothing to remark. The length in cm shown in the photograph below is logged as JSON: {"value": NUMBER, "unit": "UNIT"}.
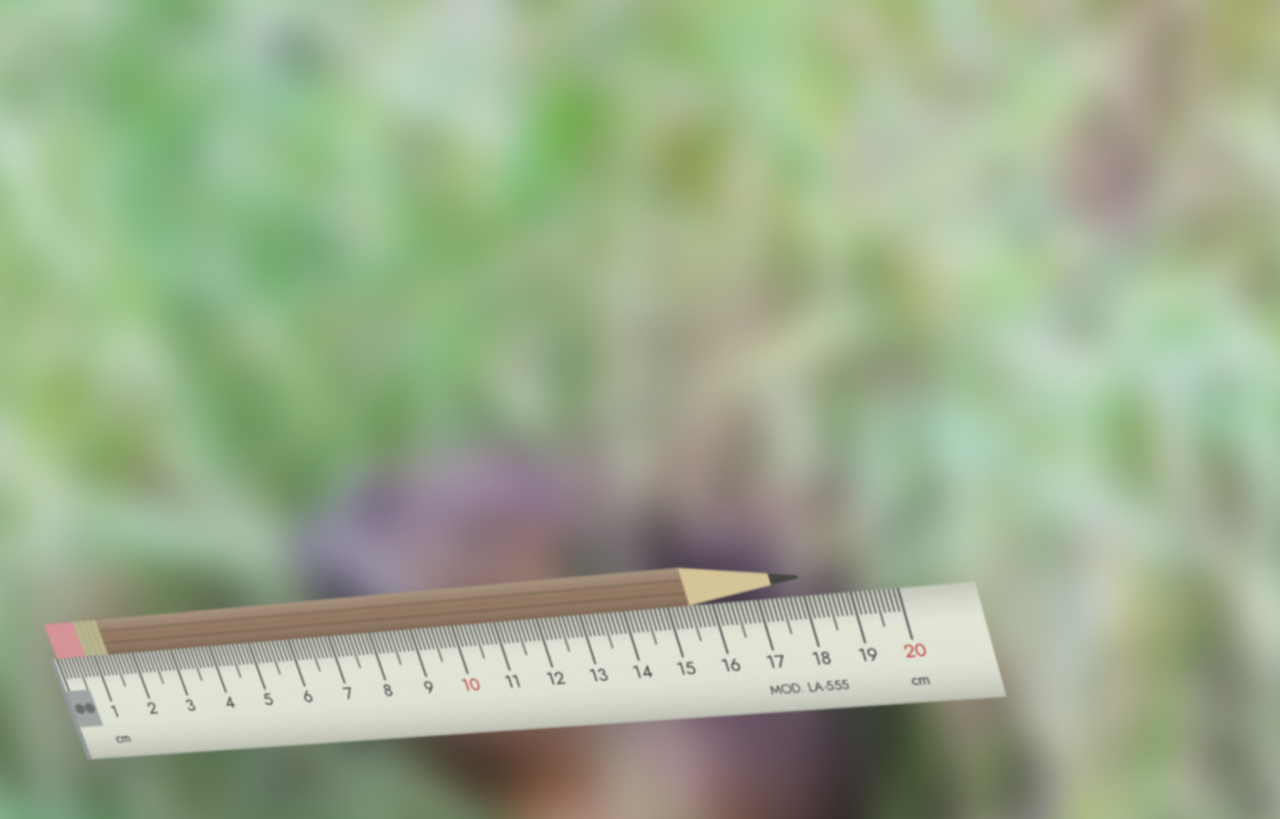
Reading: {"value": 18, "unit": "cm"}
